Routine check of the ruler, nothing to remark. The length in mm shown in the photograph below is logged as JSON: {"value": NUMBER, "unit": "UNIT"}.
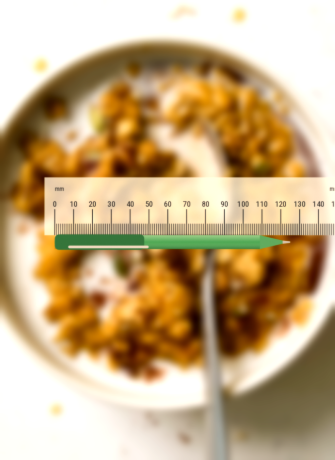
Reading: {"value": 125, "unit": "mm"}
